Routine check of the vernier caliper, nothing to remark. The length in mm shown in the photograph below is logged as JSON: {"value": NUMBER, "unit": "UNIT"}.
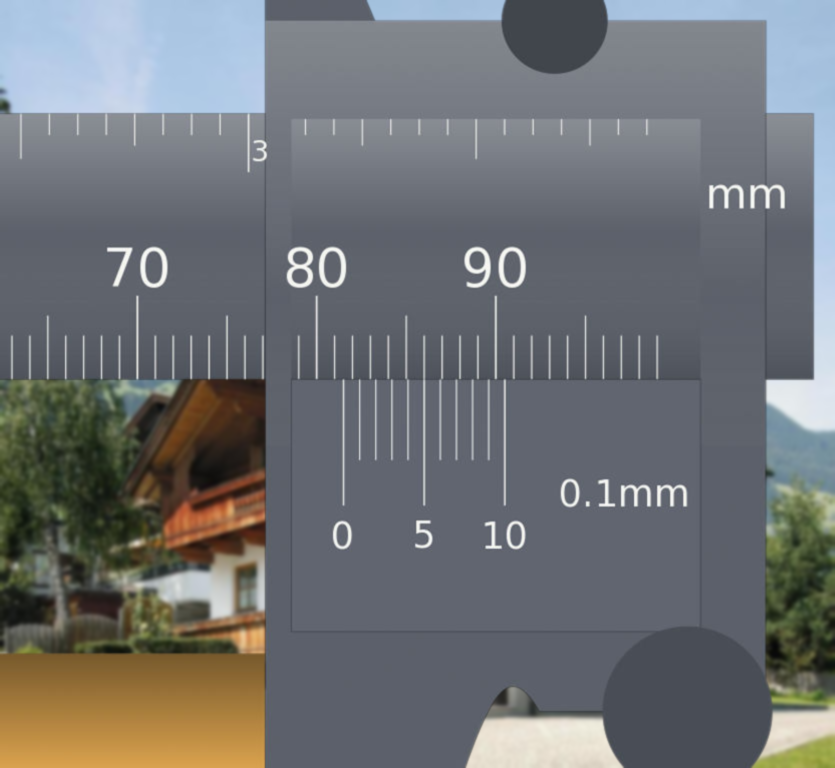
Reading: {"value": 81.5, "unit": "mm"}
